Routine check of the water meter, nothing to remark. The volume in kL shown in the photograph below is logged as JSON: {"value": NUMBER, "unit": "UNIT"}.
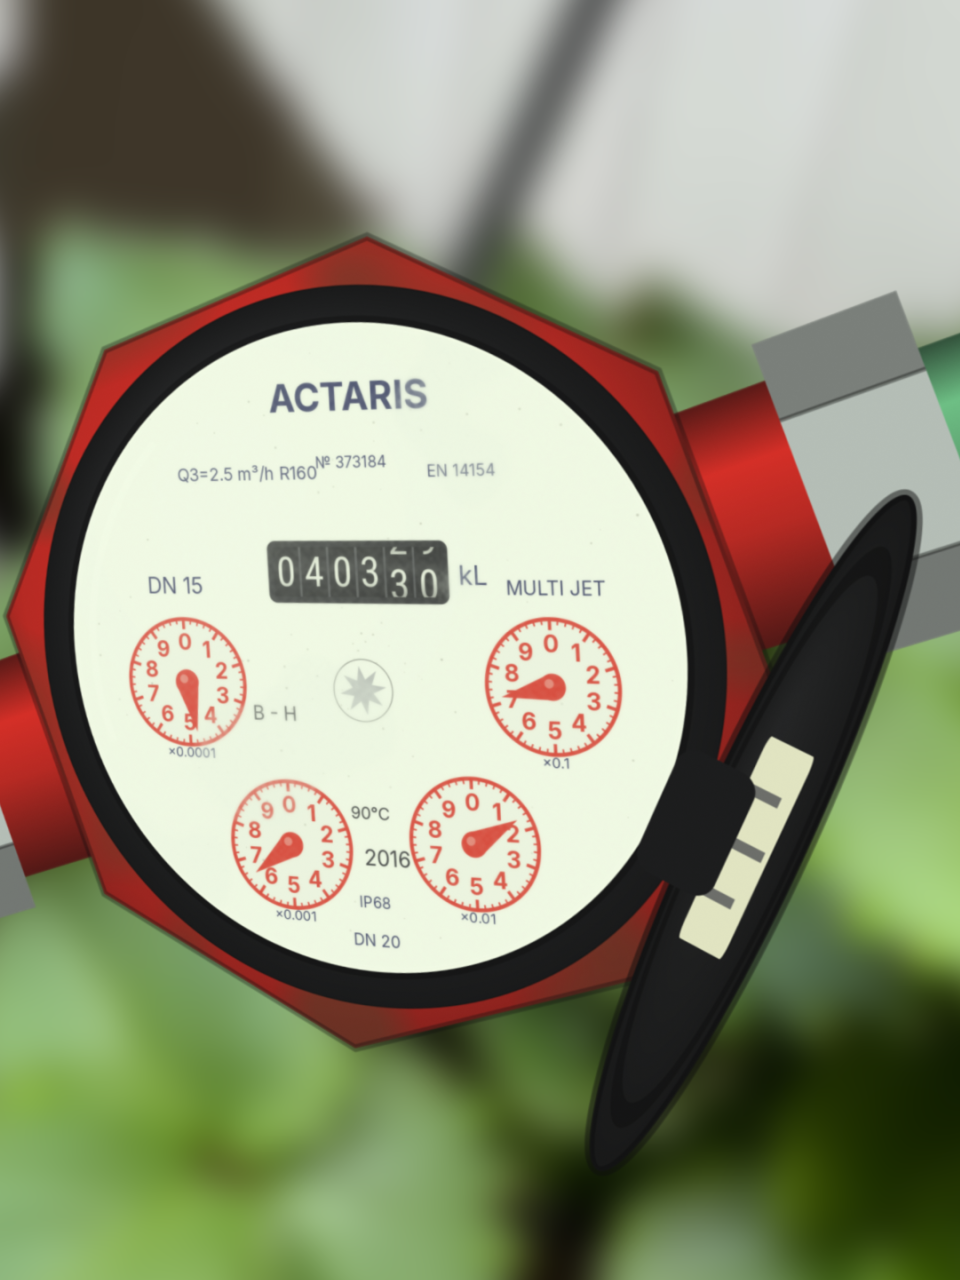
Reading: {"value": 40329.7164, "unit": "kL"}
